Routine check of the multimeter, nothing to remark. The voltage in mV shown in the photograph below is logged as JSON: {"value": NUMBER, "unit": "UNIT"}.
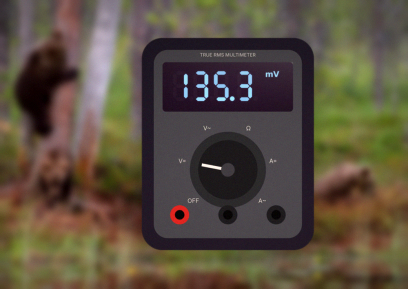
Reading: {"value": 135.3, "unit": "mV"}
